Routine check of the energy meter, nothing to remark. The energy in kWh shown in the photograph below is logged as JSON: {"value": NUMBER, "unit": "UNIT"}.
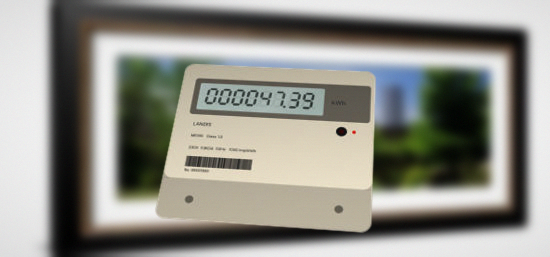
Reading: {"value": 47.39, "unit": "kWh"}
